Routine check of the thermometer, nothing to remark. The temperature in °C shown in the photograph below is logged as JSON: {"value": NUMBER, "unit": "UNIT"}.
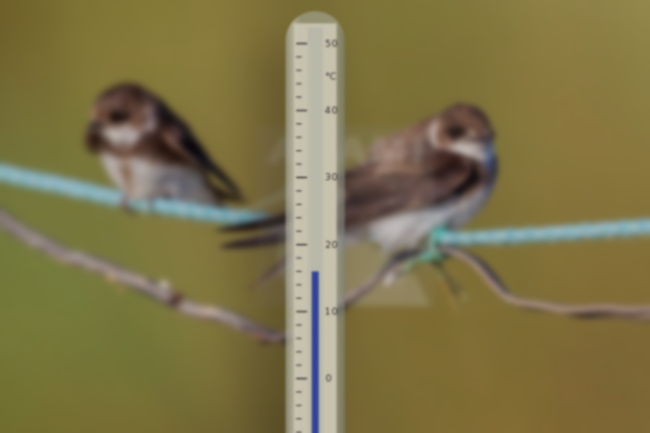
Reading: {"value": 16, "unit": "°C"}
